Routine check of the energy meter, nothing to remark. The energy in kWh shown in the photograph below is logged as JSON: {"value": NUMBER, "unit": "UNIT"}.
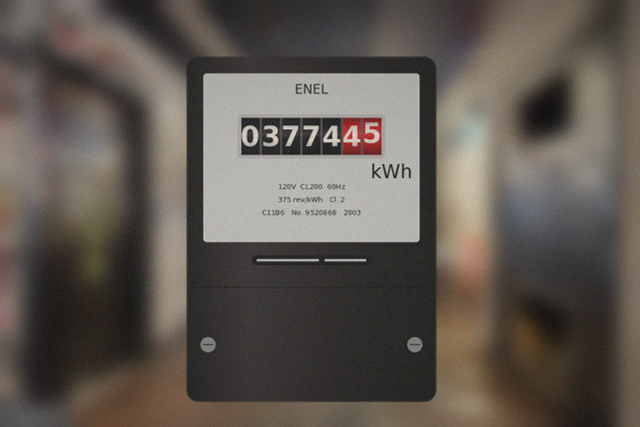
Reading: {"value": 3774.45, "unit": "kWh"}
